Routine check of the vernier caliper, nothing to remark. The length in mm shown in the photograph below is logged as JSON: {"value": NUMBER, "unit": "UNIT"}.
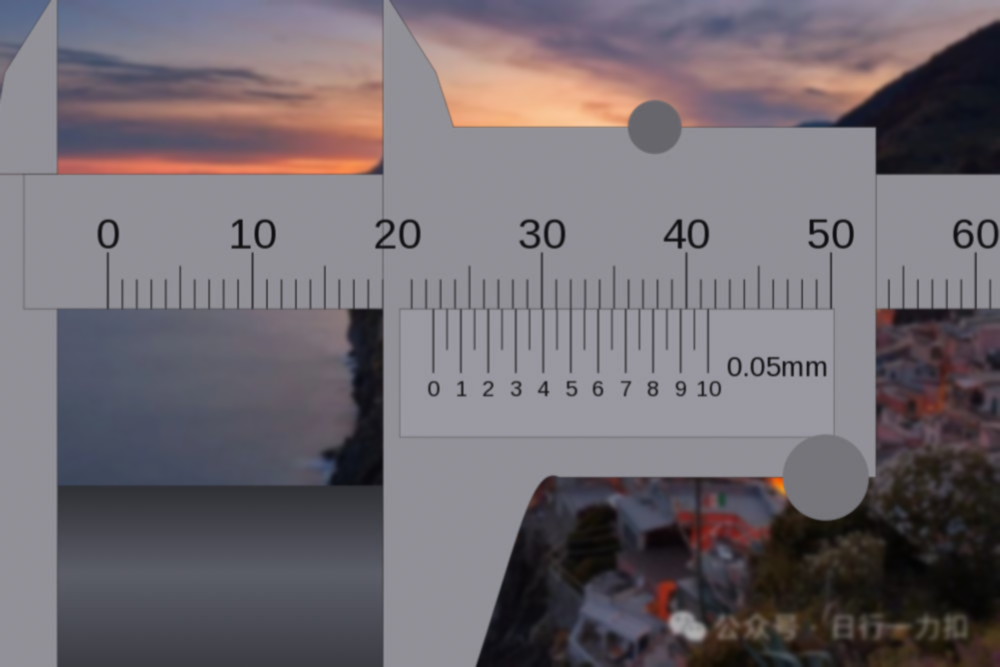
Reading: {"value": 22.5, "unit": "mm"}
